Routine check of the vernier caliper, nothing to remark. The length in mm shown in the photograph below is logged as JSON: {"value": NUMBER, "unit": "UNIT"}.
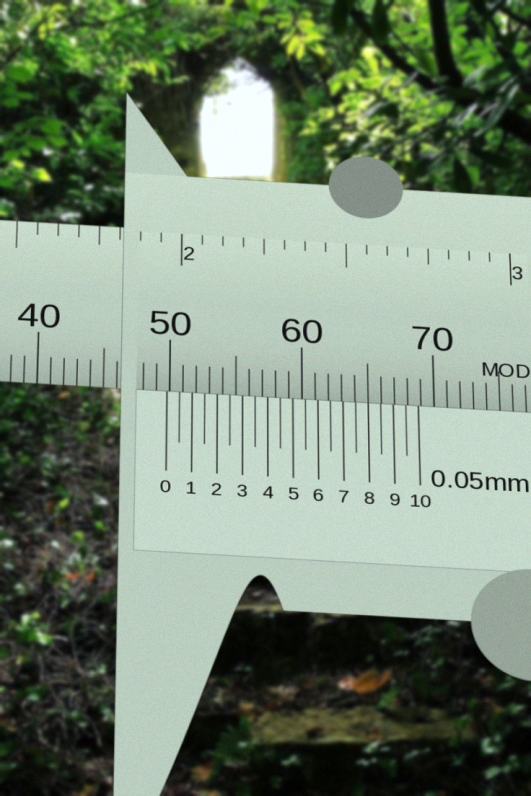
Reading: {"value": 49.8, "unit": "mm"}
